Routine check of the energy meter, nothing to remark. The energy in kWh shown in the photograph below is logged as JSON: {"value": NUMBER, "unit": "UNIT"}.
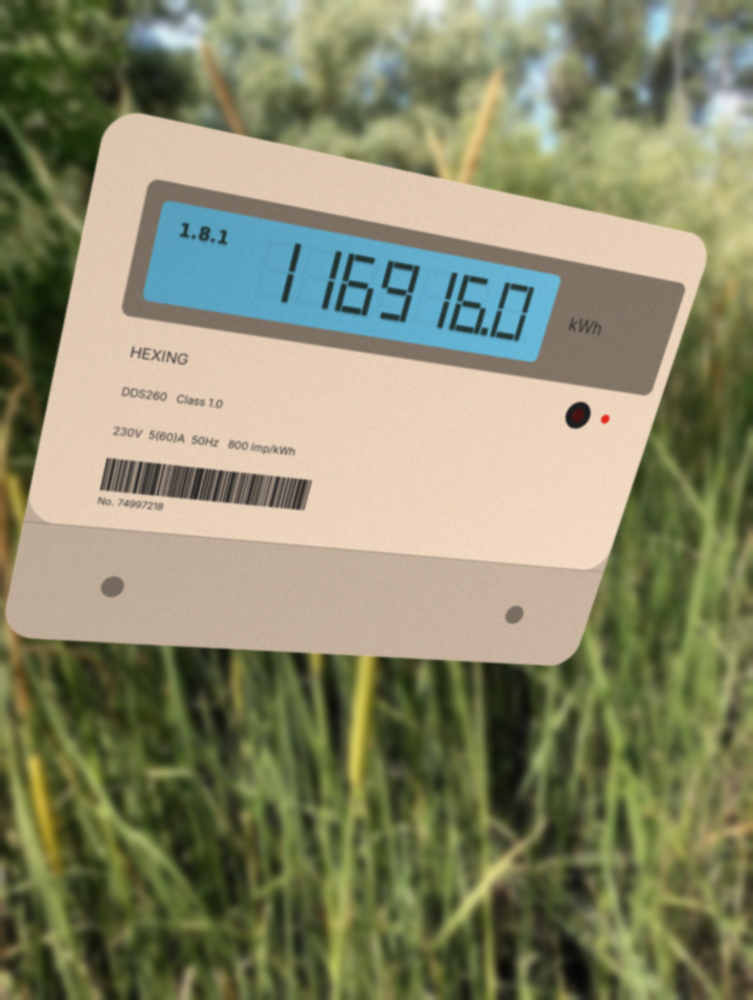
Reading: {"value": 116916.0, "unit": "kWh"}
